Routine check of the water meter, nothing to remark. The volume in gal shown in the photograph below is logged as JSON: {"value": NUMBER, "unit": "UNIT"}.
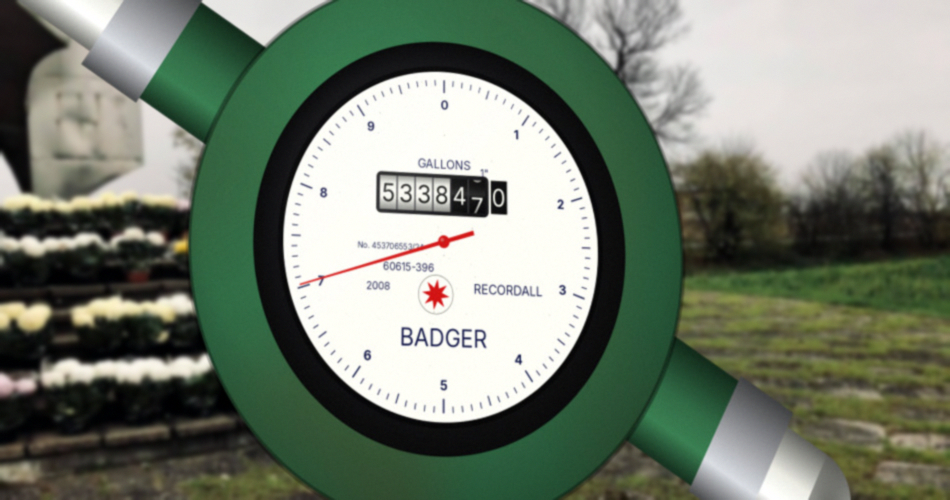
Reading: {"value": 5338467.0, "unit": "gal"}
